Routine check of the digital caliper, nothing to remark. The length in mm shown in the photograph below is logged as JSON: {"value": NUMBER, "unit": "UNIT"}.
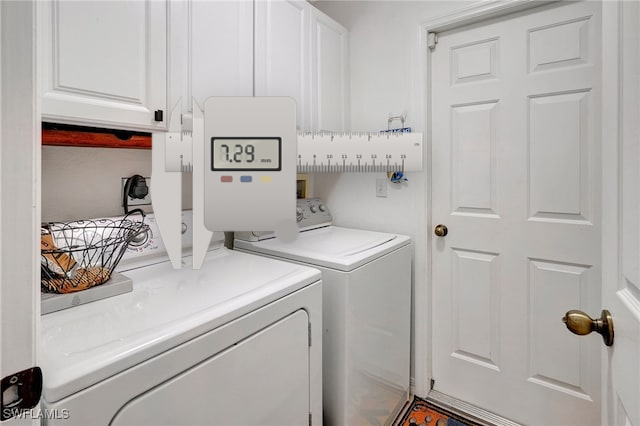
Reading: {"value": 7.29, "unit": "mm"}
